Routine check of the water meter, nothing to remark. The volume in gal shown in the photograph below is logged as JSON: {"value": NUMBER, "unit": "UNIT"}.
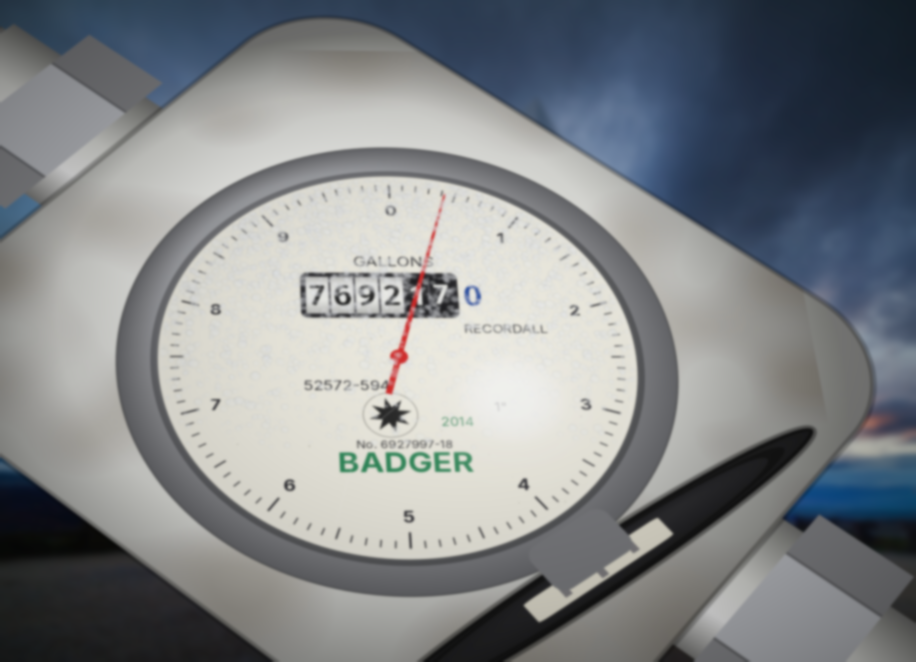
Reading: {"value": 7692170.4, "unit": "gal"}
